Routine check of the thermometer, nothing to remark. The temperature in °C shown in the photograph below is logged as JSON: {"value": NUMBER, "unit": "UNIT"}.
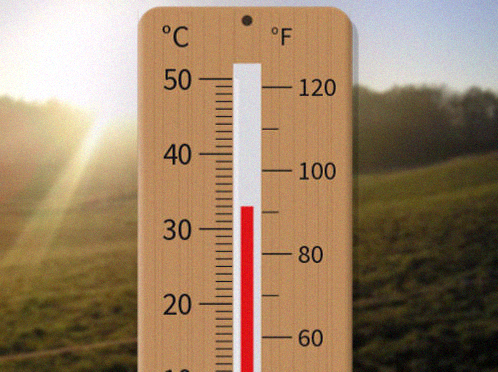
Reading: {"value": 33, "unit": "°C"}
